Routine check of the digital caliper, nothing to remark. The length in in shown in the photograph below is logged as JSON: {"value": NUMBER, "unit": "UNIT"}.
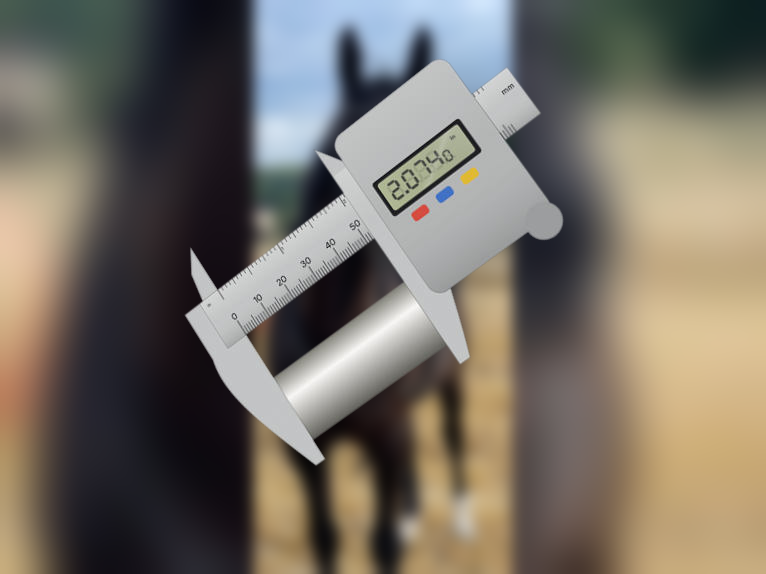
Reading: {"value": 2.0740, "unit": "in"}
